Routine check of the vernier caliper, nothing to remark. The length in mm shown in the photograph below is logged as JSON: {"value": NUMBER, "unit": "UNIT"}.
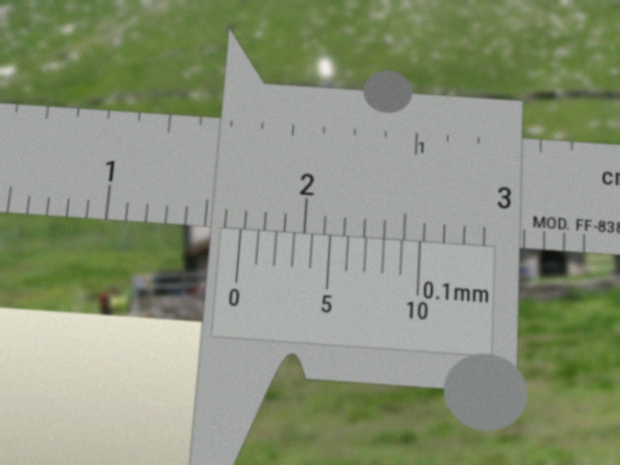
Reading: {"value": 16.8, "unit": "mm"}
